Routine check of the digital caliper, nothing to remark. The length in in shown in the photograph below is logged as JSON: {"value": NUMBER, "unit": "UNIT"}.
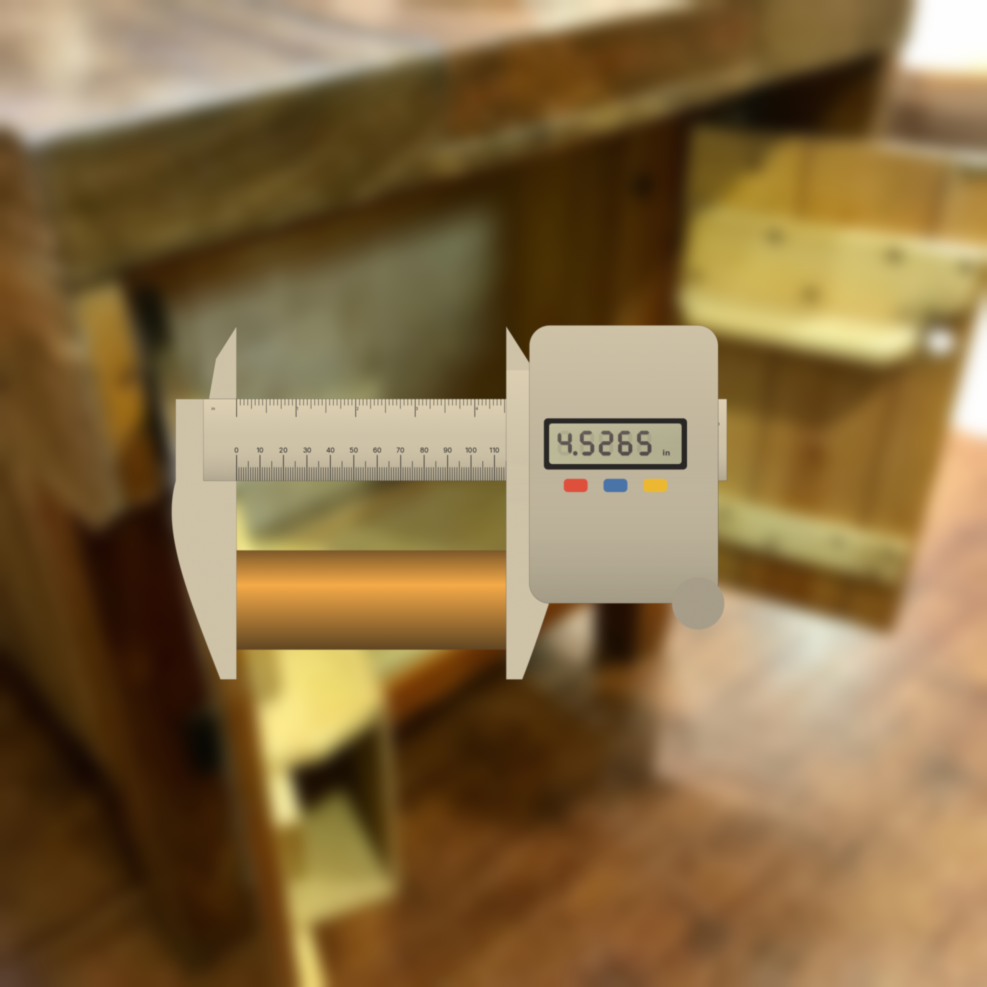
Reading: {"value": 4.5265, "unit": "in"}
